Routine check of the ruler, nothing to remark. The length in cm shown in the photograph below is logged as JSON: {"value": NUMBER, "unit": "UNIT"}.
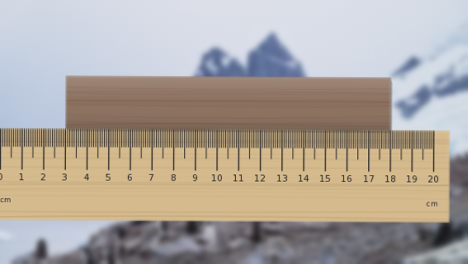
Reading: {"value": 15, "unit": "cm"}
